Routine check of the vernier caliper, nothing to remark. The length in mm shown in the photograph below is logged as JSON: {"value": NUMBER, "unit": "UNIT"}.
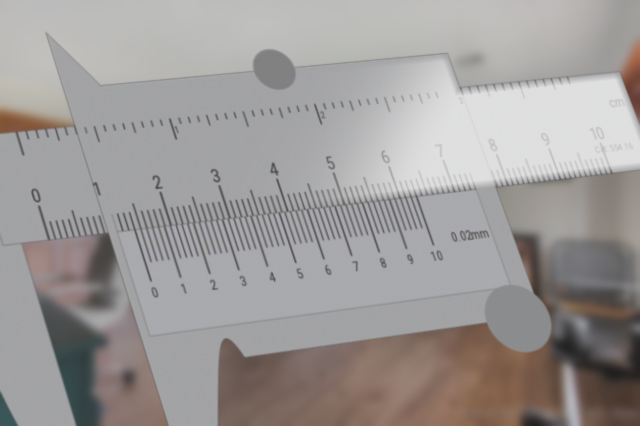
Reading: {"value": 14.0, "unit": "mm"}
